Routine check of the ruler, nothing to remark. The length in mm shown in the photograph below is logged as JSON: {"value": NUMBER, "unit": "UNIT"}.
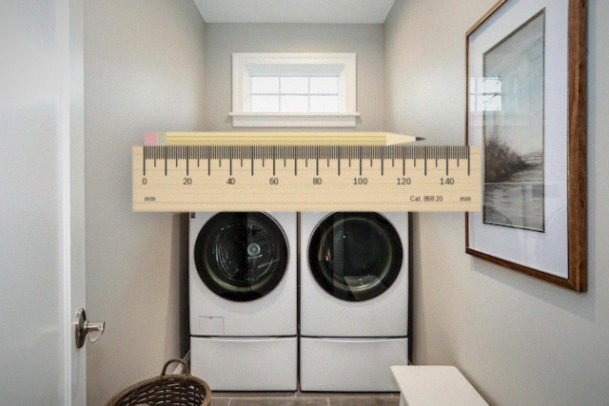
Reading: {"value": 130, "unit": "mm"}
